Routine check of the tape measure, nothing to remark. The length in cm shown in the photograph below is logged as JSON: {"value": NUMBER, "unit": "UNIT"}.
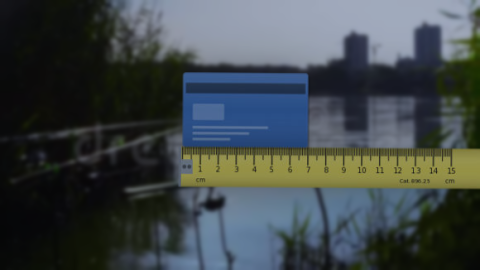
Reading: {"value": 7, "unit": "cm"}
